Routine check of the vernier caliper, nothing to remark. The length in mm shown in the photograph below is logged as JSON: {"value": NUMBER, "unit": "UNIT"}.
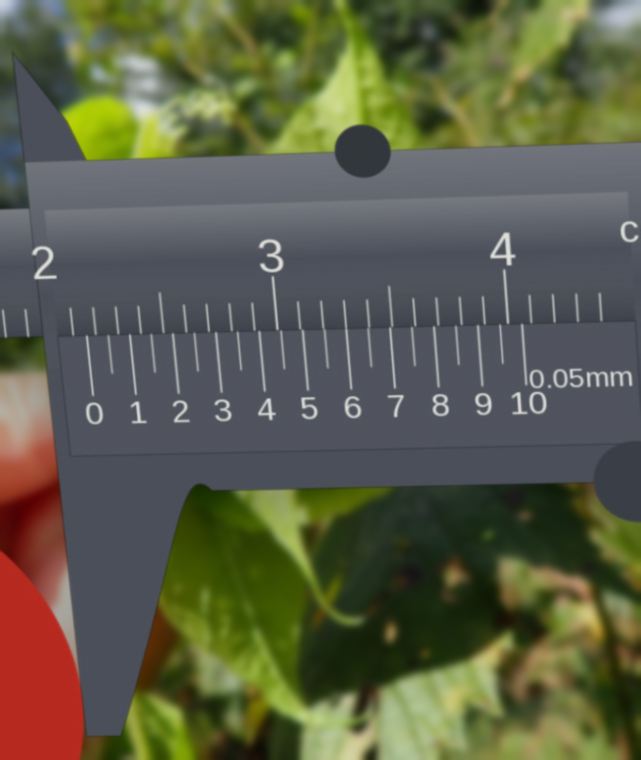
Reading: {"value": 21.6, "unit": "mm"}
